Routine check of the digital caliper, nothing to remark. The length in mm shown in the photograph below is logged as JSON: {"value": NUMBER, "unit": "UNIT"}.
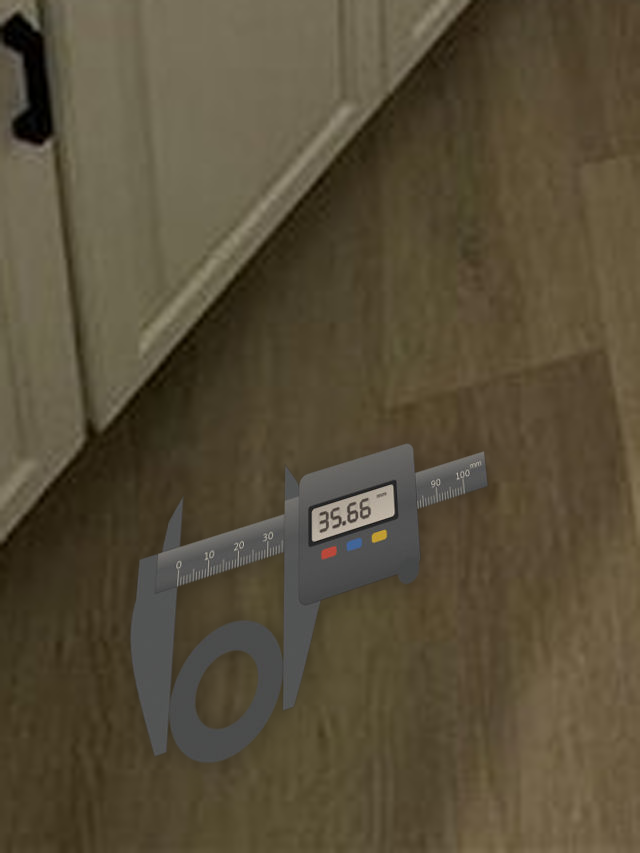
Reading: {"value": 35.66, "unit": "mm"}
